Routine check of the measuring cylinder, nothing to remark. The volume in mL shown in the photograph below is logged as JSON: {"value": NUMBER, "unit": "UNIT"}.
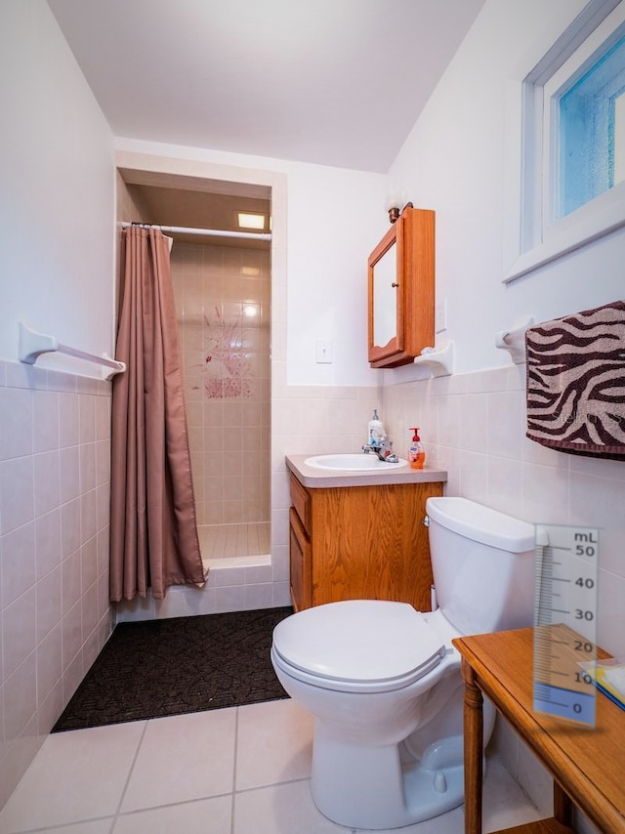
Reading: {"value": 5, "unit": "mL"}
